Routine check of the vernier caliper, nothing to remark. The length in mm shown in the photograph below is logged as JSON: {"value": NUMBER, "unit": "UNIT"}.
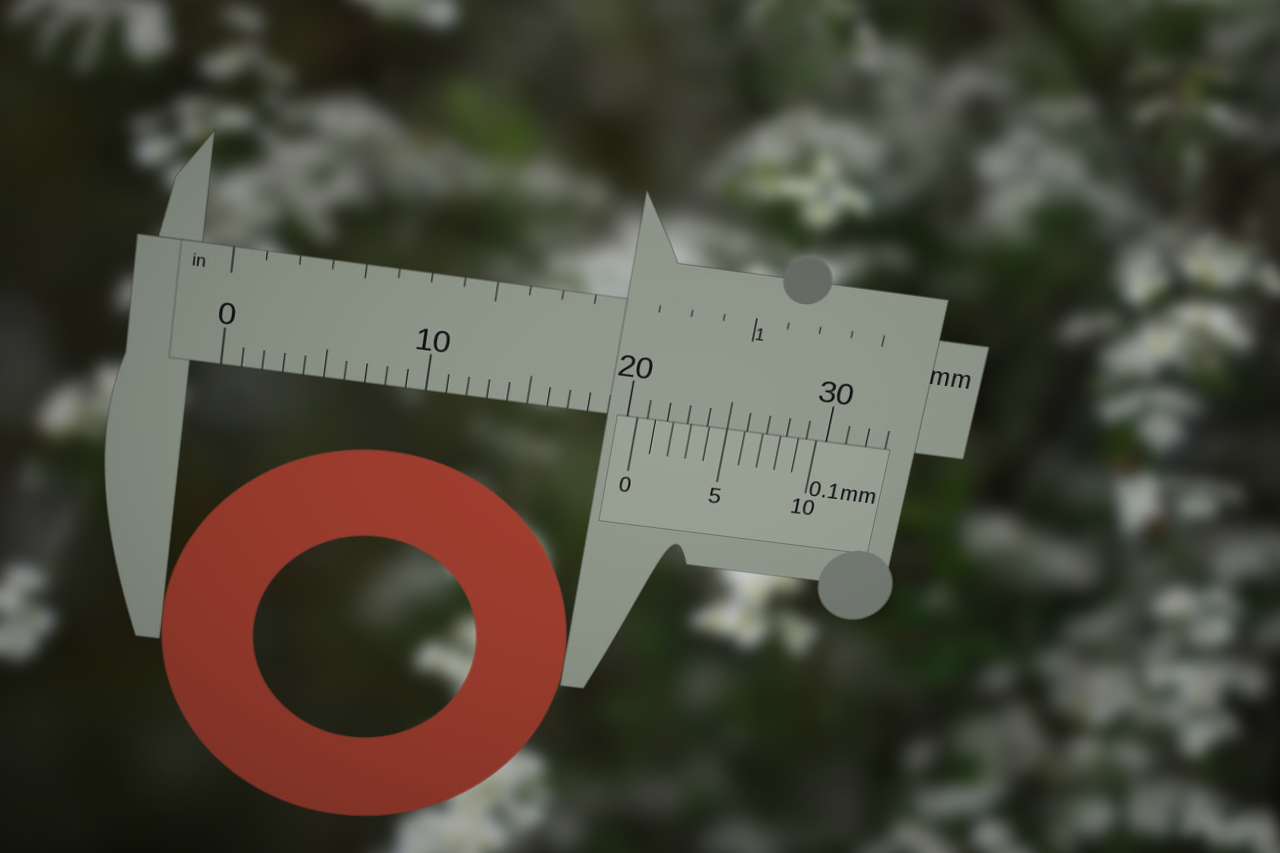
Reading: {"value": 20.5, "unit": "mm"}
